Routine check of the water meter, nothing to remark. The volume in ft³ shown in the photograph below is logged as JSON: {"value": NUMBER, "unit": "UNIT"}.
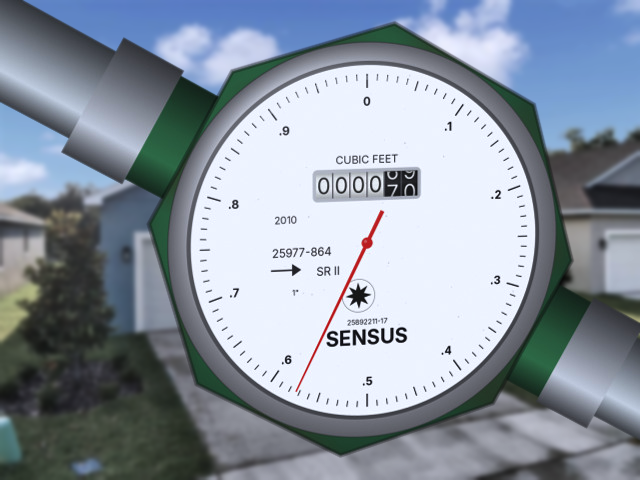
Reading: {"value": 69.57, "unit": "ft³"}
